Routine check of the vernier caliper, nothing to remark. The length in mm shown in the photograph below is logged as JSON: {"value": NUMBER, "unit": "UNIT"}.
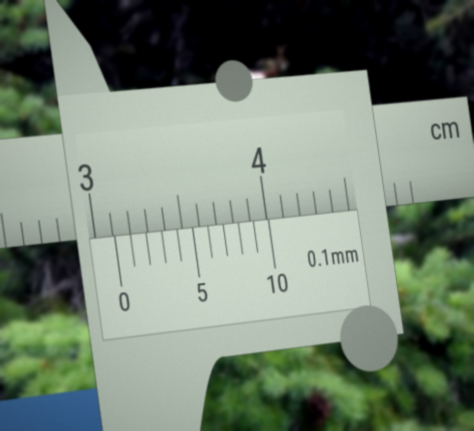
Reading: {"value": 31.1, "unit": "mm"}
